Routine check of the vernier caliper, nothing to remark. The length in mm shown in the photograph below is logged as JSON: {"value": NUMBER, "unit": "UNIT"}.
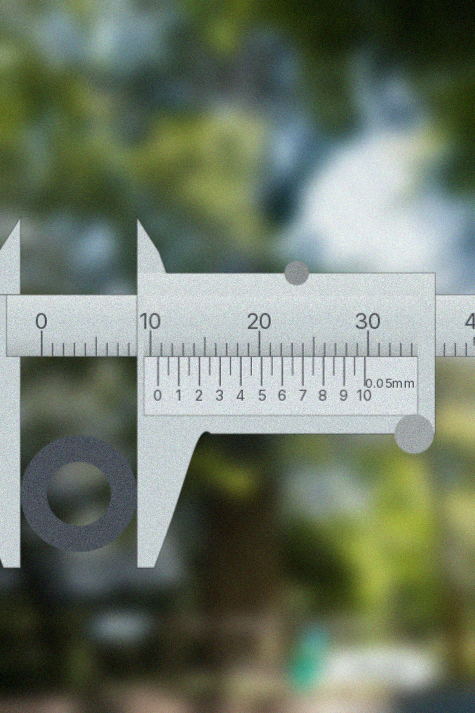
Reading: {"value": 10.7, "unit": "mm"}
